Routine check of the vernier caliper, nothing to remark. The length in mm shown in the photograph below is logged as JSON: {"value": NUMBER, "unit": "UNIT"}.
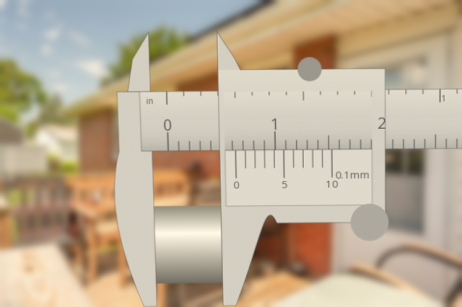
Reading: {"value": 6.3, "unit": "mm"}
